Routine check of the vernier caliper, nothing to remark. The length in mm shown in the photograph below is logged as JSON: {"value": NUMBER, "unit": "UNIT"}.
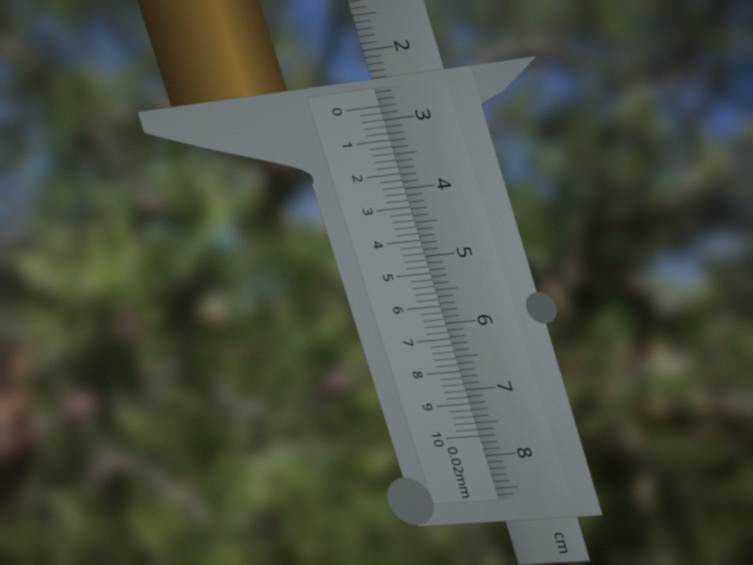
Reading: {"value": 28.0, "unit": "mm"}
